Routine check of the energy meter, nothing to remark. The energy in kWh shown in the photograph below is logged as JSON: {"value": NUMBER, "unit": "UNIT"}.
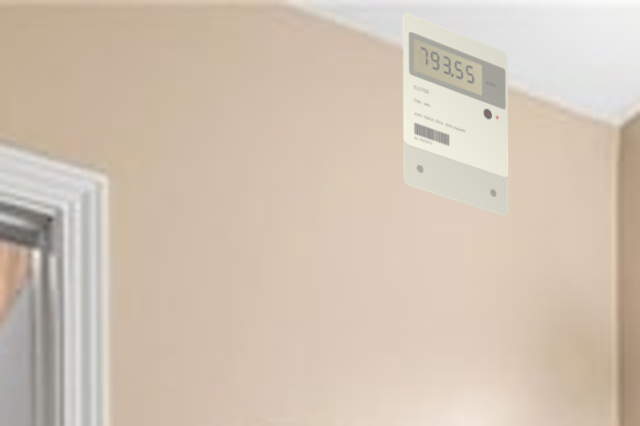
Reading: {"value": 793.55, "unit": "kWh"}
